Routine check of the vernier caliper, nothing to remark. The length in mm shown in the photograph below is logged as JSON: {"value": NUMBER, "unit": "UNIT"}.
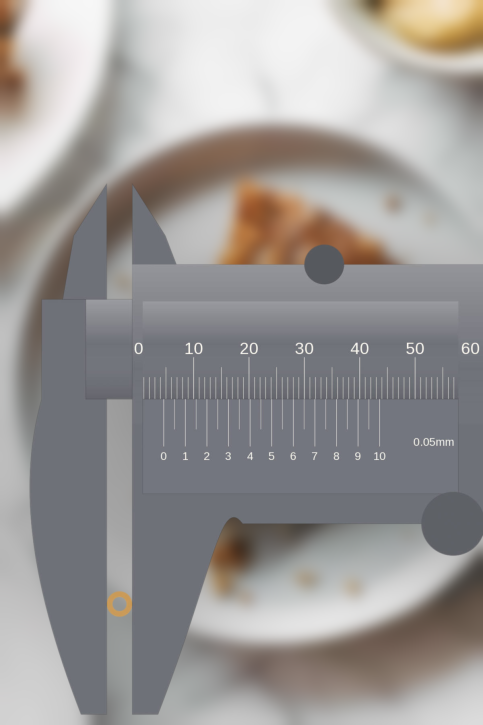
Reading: {"value": 4.6, "unit": "mm"}
